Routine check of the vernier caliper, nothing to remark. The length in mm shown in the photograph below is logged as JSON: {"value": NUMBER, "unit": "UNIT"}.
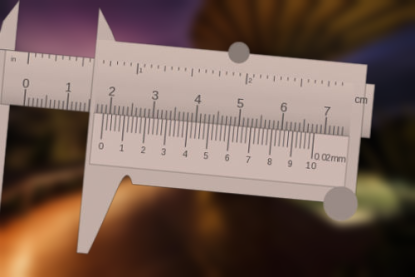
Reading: {"value": 18.5, "unit": "mm"}
